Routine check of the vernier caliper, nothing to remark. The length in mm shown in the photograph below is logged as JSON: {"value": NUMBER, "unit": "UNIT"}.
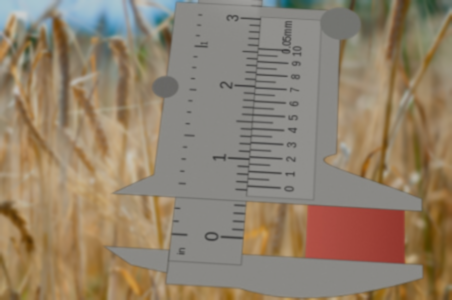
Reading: {"value": 6.5, "unit": "mm"}
